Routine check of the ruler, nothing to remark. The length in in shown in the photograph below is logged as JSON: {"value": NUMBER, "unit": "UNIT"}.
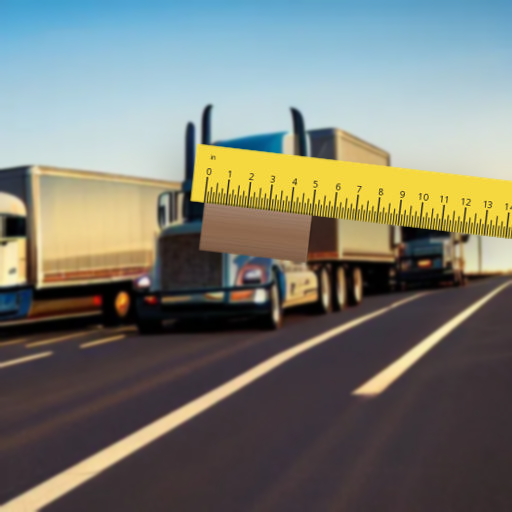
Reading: {"value": 5, "unit": "in"}
